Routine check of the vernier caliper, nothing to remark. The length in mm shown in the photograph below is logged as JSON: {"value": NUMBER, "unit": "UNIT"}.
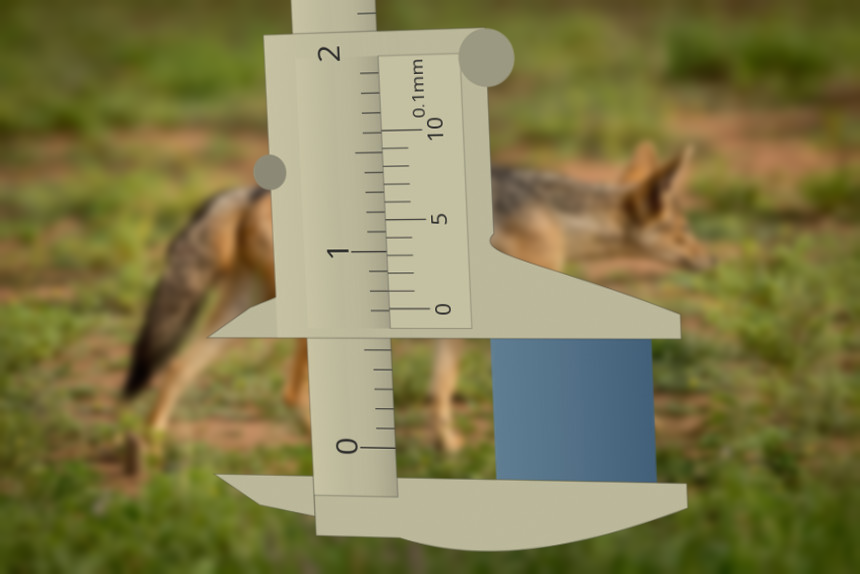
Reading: {"value": 7.1, "unit": "mm"}
